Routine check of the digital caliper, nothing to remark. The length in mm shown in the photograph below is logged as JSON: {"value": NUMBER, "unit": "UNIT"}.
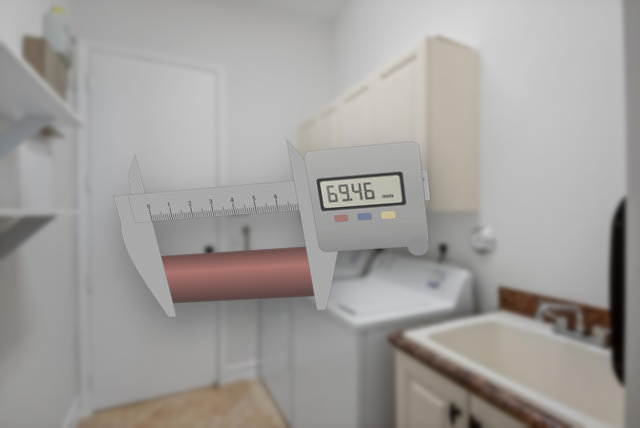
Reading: {"value": 69.46, "unit": "mm"}
